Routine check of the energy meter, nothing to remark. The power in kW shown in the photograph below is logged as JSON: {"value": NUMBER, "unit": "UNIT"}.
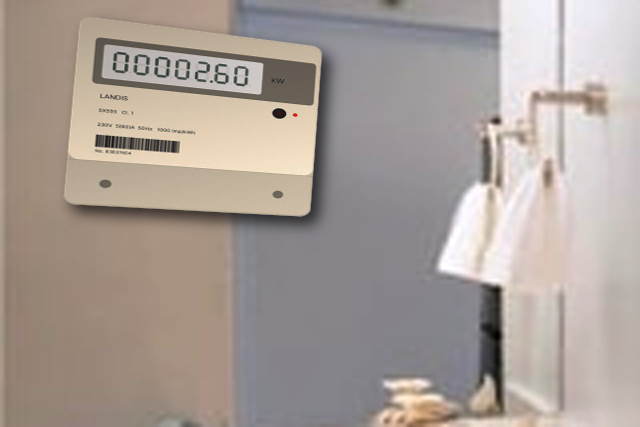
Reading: {"value": 2.60, "unit": "kW"}
